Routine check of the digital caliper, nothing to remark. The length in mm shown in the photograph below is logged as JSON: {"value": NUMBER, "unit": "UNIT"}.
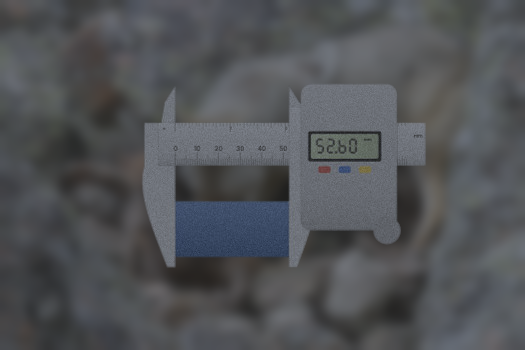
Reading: {"value": 52.60, "unit": "mm"}
